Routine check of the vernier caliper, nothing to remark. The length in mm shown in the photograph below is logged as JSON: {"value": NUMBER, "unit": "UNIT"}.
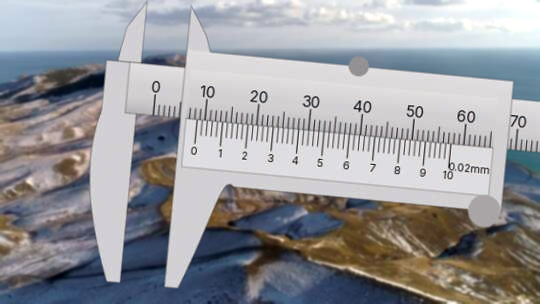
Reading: {"value": 8.5, "unit": "mm"}
